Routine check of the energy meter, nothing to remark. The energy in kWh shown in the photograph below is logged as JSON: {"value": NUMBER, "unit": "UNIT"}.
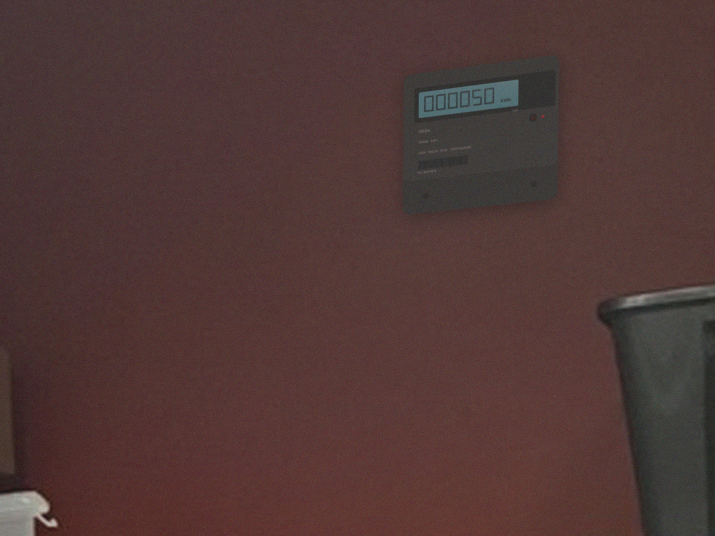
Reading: {"value": 50, "unit": "kWh"}
